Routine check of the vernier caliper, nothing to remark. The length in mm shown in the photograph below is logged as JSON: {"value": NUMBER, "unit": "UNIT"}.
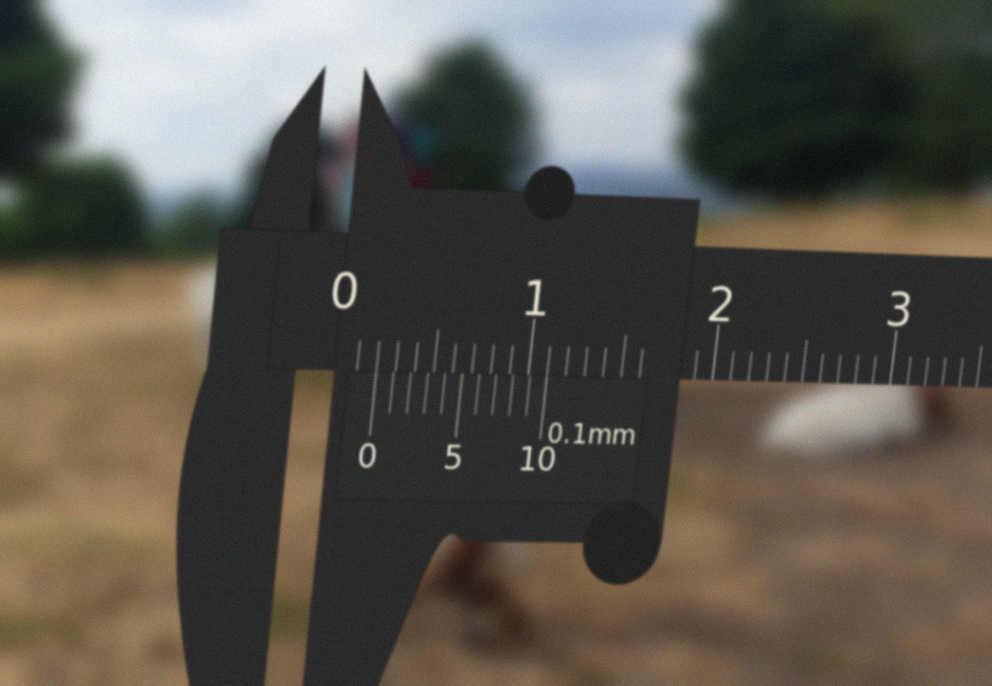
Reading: {"value": 2.0, "unit": "mm"}
